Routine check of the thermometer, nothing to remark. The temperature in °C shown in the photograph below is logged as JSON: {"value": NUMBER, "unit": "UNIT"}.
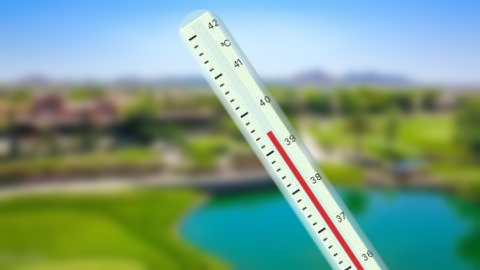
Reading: {"value": 39.4, "unit": "°C"}
